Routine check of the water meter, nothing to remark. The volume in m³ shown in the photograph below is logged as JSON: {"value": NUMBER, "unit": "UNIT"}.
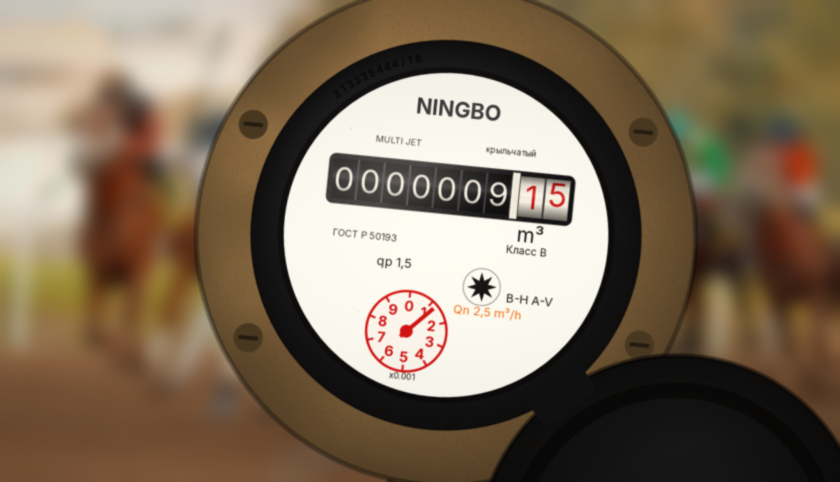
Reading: {"value": 9.151, "unit": "m³"}
